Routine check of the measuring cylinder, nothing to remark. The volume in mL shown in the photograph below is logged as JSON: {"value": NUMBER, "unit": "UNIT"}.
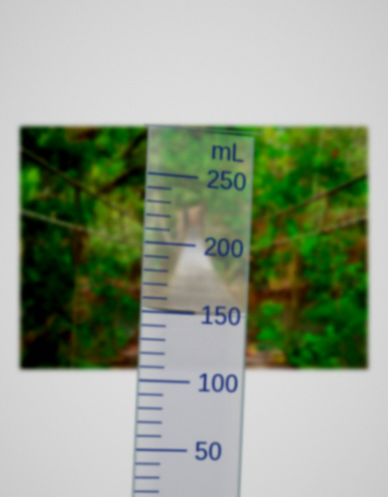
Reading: {"value": 150, "unit": "mL"}
